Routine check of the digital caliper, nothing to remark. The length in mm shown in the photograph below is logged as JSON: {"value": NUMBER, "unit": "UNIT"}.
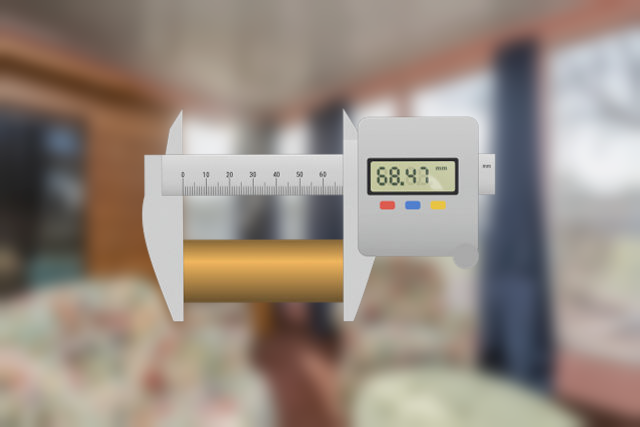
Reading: {"value": 68.47, "unit": "mm"}
